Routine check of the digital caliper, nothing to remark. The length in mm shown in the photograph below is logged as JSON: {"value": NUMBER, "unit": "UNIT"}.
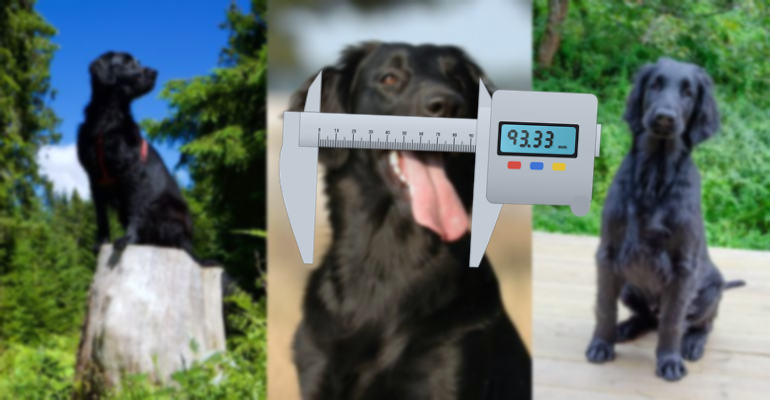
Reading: {"value": 93.33, "unit": "mm"}
